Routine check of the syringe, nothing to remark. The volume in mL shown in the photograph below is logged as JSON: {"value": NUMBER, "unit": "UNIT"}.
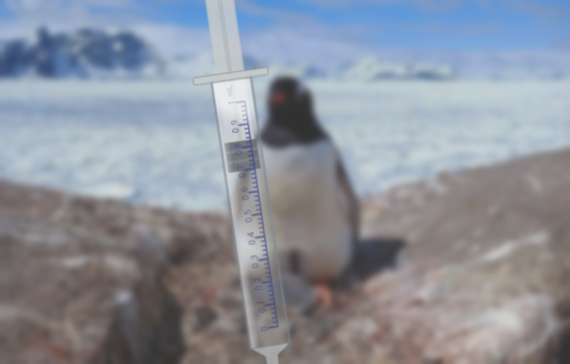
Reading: {"value": 0.7, "unit": "mL"}
